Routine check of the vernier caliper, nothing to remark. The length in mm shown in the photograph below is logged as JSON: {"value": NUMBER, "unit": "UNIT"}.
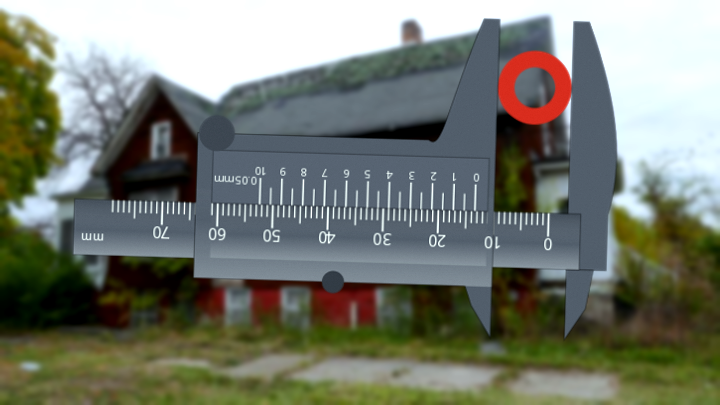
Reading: {"value": 13.4, "unit": "mm"}
